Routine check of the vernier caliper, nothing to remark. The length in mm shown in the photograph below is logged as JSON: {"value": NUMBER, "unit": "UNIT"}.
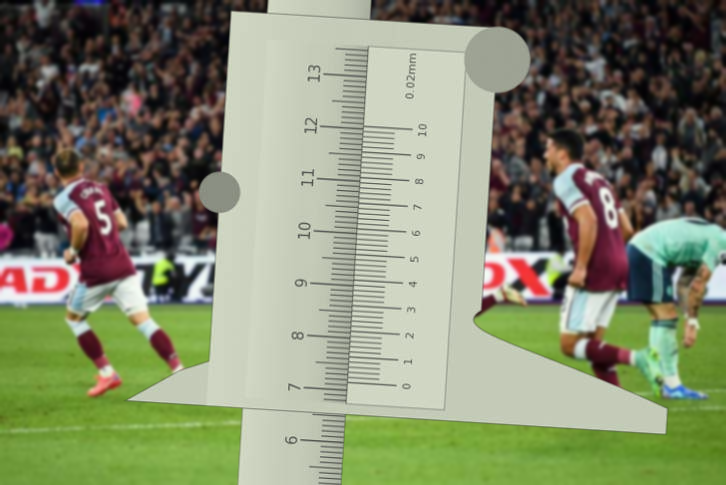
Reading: {"value": 71.5, "unit": "mm"}
